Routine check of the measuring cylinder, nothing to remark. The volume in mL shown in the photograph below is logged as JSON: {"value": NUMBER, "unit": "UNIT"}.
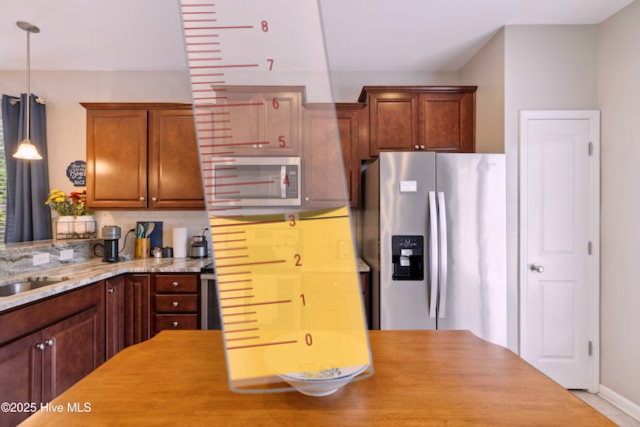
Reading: {"value": 3, "unit": "mL"}
